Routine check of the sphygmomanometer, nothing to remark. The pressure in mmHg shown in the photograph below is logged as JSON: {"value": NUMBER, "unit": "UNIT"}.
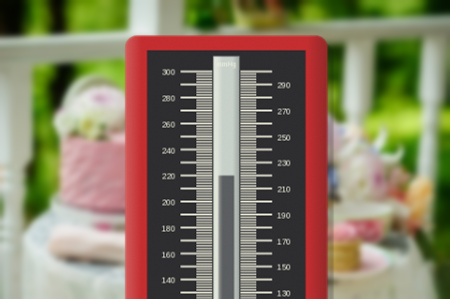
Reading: {"value": 220, "unit": "mmHg"}
